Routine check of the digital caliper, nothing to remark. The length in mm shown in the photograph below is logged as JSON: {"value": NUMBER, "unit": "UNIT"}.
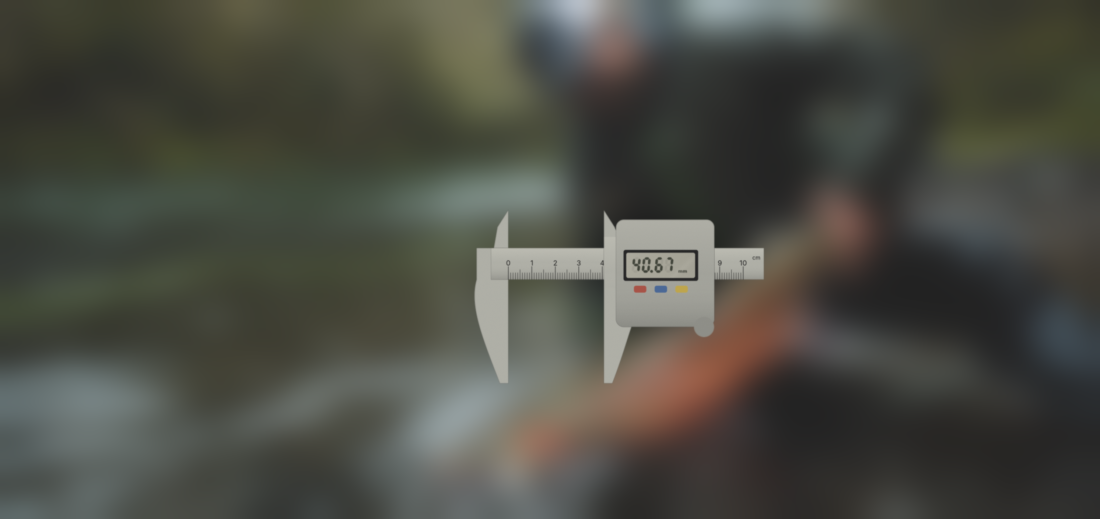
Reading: {"value": 40.67, "unit": "mm"}
